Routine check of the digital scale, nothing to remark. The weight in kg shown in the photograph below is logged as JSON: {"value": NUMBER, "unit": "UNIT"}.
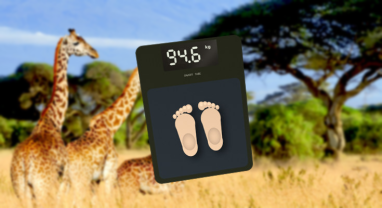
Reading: {"value": 94.6, "unit": "kg"}
